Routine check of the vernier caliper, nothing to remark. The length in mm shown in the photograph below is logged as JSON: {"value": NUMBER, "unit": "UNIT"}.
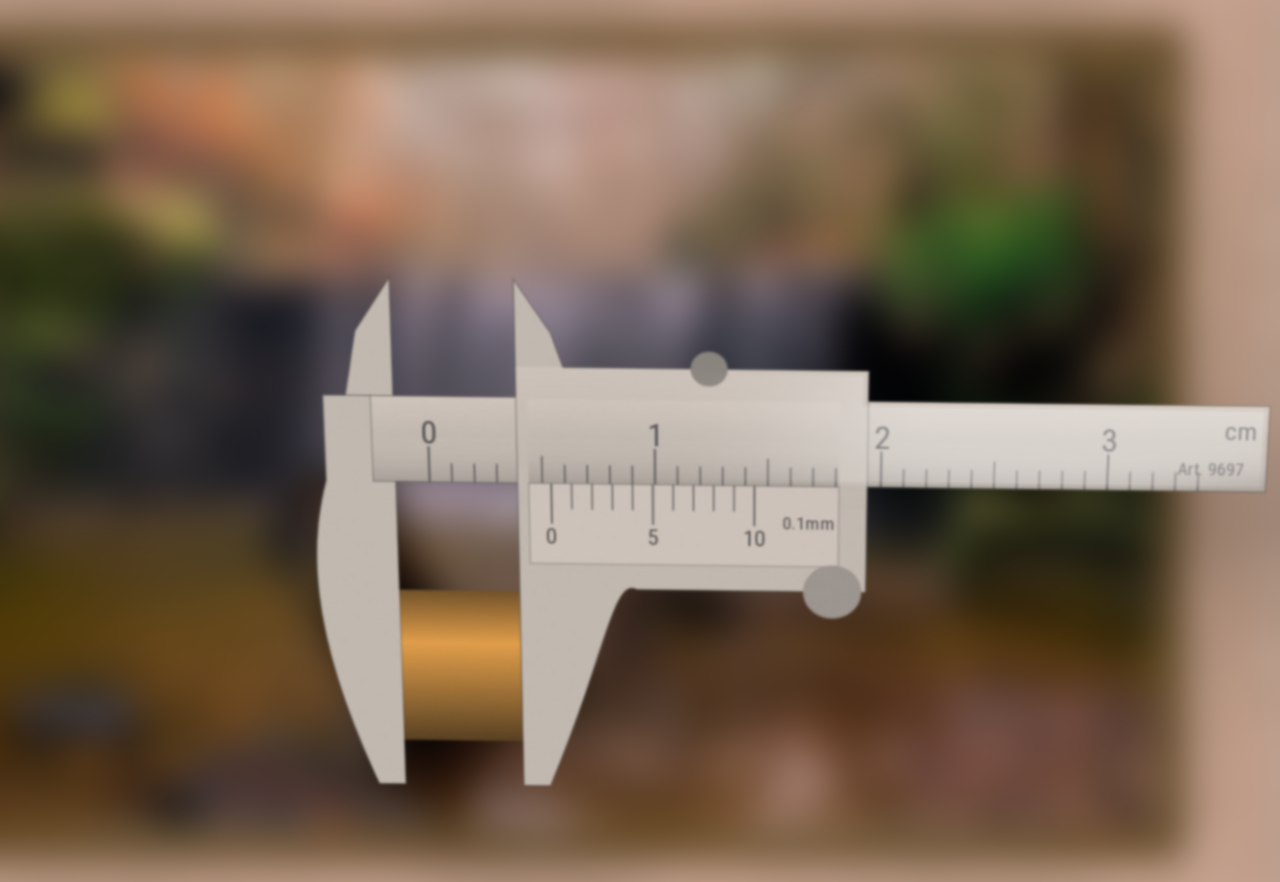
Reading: {"value": 5.4, "unit": "mm"}
